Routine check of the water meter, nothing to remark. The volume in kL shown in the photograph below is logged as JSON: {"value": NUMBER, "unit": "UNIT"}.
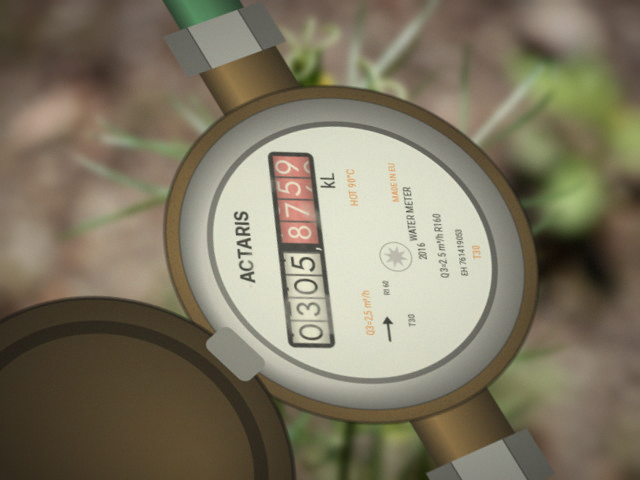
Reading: {"value": 305.8759, "unit": "kL"}
